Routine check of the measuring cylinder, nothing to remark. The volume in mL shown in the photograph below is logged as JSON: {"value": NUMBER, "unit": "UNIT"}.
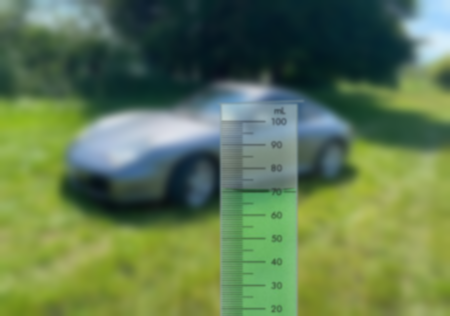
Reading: {"value": 70, "unit": "mL"}
